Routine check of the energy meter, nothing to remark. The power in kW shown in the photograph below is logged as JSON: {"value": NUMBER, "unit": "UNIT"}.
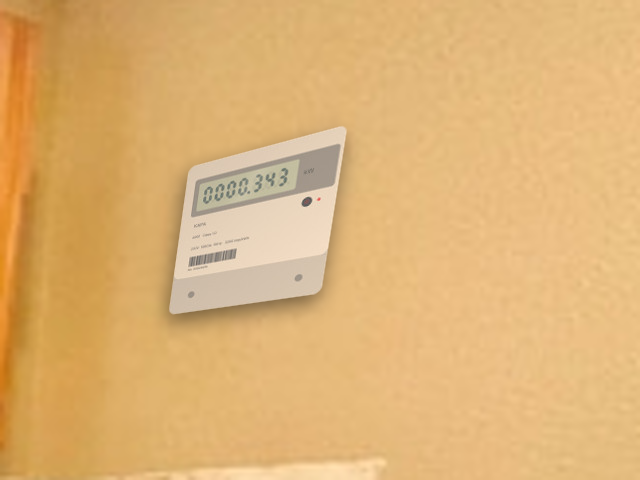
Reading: {"value": 0.343, "unit": "kW"}
